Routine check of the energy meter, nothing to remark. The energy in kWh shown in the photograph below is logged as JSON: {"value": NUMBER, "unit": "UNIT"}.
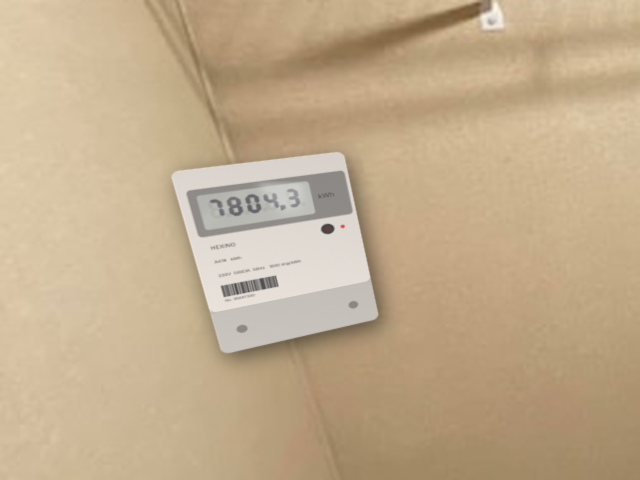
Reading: {"value": 7804.3, "unit": "kWh"}
